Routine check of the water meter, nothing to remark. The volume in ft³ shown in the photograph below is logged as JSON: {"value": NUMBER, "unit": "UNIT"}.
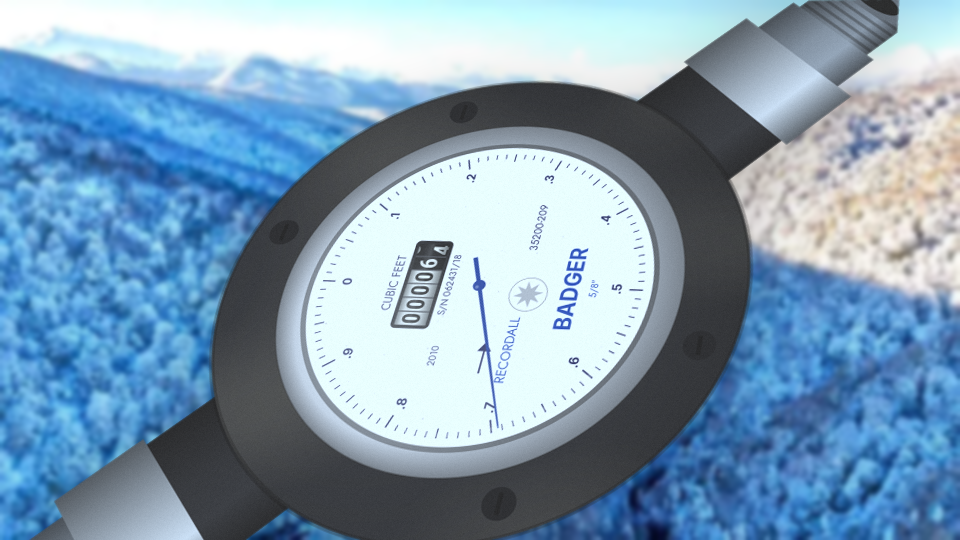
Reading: {"value": 63.69, "unit": "ft³"}
